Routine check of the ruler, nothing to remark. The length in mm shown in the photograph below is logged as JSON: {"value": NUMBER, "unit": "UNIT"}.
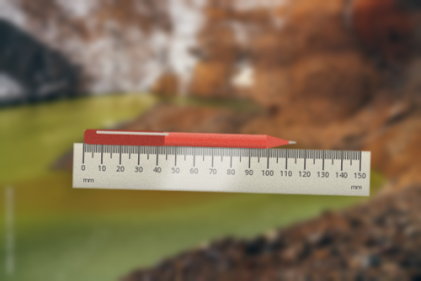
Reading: {"value": 115, "unit": "mm"}
